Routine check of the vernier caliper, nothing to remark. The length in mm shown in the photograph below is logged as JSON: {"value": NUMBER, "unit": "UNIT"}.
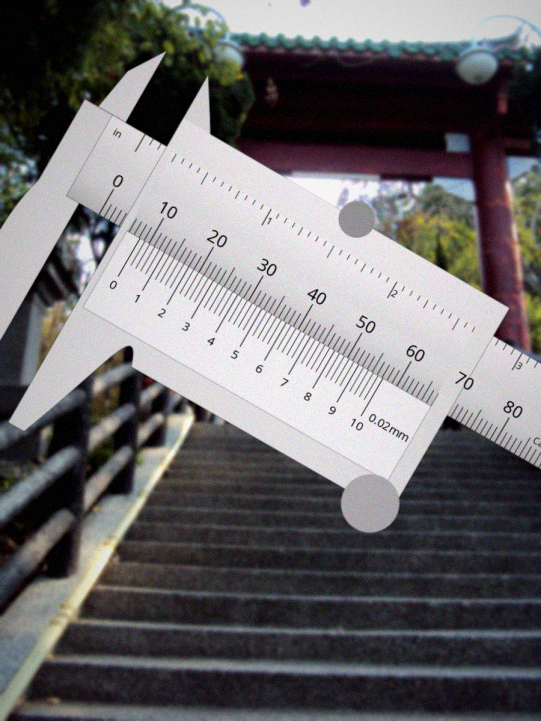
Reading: {"value": 8.2, "unit": "mm"}
